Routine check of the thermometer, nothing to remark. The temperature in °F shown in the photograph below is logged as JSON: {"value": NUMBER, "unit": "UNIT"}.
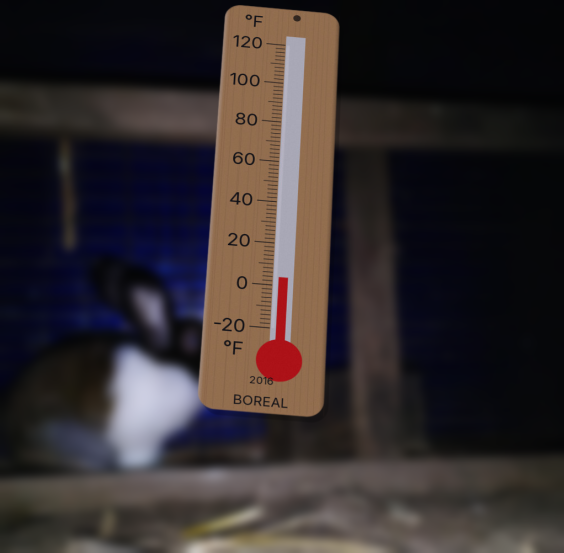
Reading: {"value": 4, "unit": "°F"}
